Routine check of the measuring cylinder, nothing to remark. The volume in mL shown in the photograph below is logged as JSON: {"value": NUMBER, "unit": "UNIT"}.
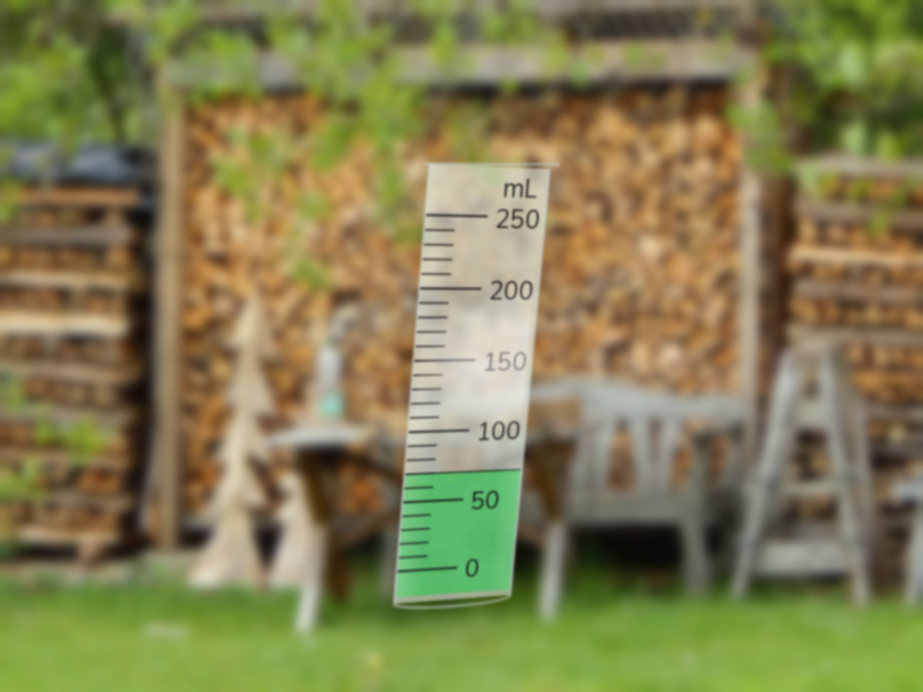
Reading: {"value": 70, "unit": "mL"}
